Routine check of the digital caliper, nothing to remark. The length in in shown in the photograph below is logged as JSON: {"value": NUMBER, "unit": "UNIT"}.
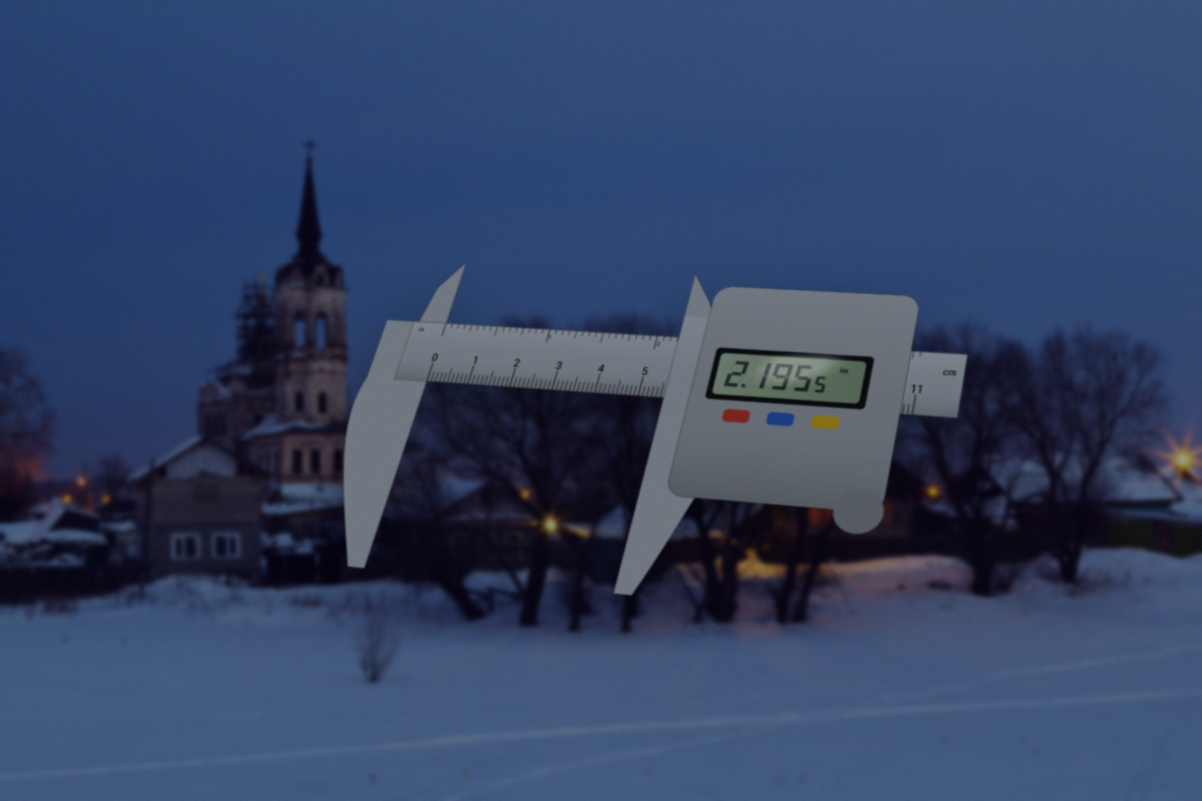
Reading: {"value": 2.1955, "unit": "in"}
